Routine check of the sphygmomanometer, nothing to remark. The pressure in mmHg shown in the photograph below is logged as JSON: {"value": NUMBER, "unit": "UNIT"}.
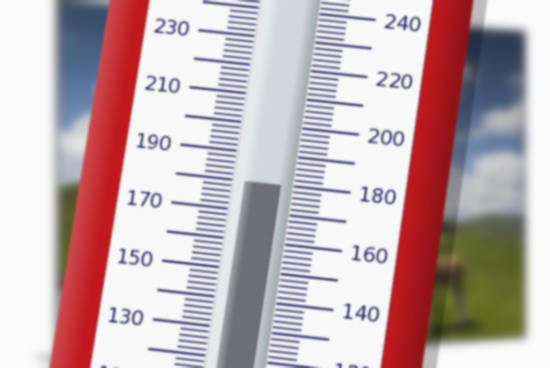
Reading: {"value": 180, "unit": "mmHg"}
